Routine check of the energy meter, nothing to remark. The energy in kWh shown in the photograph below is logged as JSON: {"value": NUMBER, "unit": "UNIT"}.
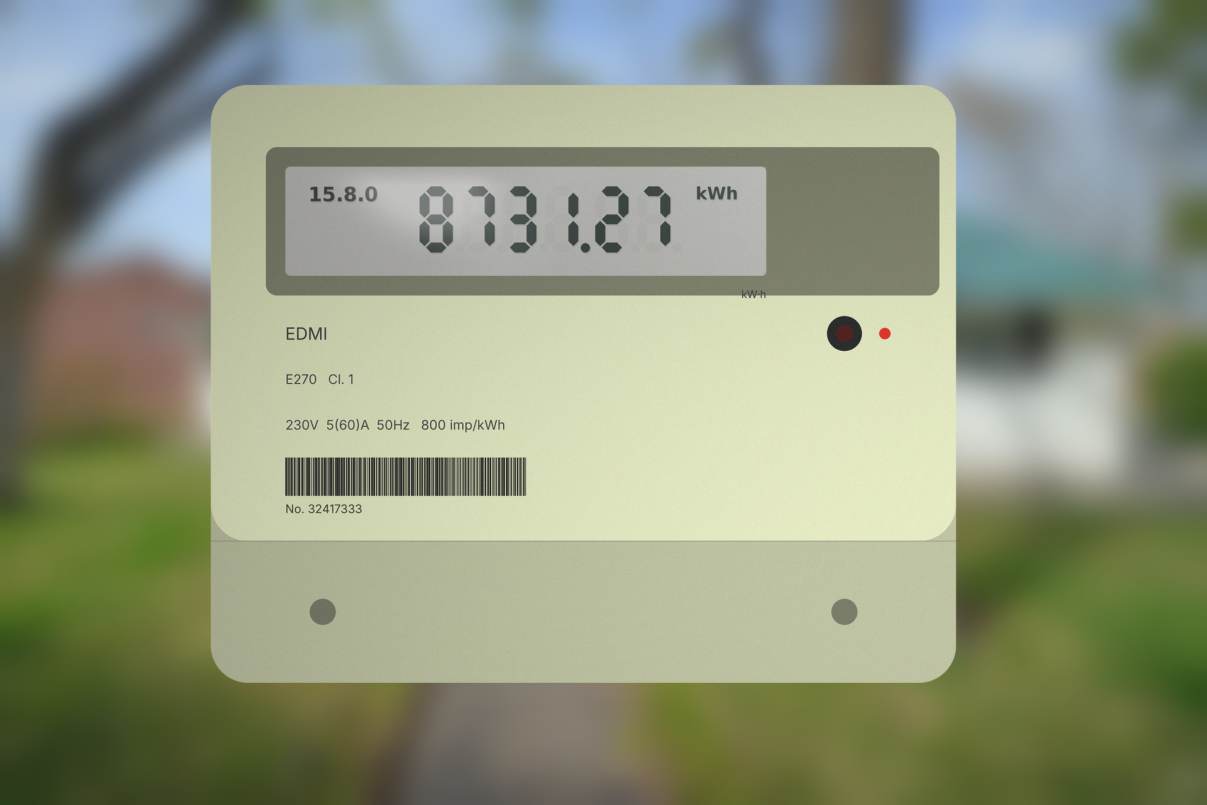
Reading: {"value": 8731.27, "unit": "kWh"}
